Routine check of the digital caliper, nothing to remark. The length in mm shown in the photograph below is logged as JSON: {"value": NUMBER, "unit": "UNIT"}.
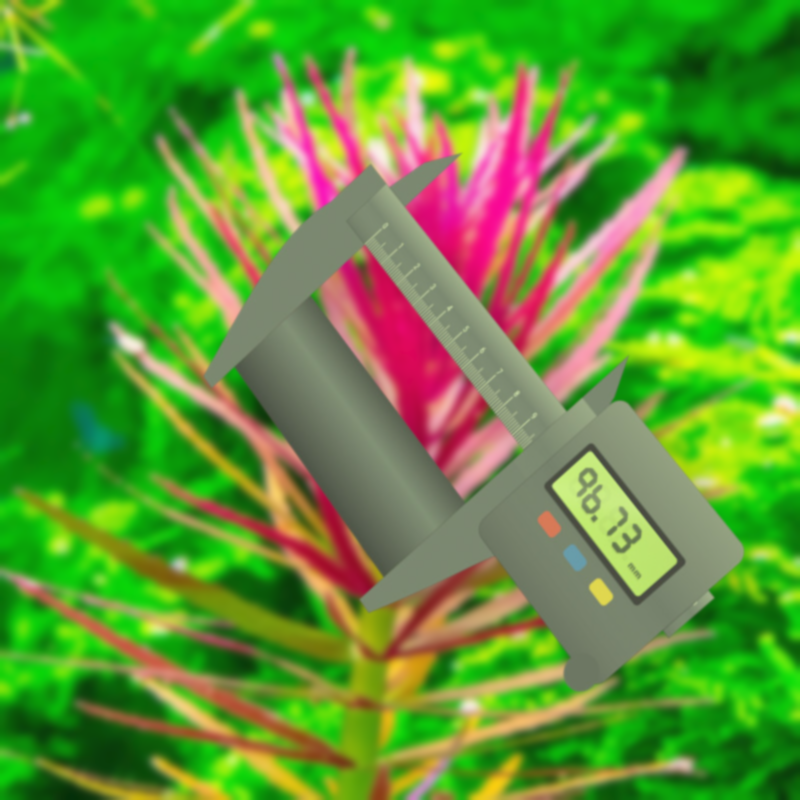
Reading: {"value": 96.73, "unit": "mm"}
